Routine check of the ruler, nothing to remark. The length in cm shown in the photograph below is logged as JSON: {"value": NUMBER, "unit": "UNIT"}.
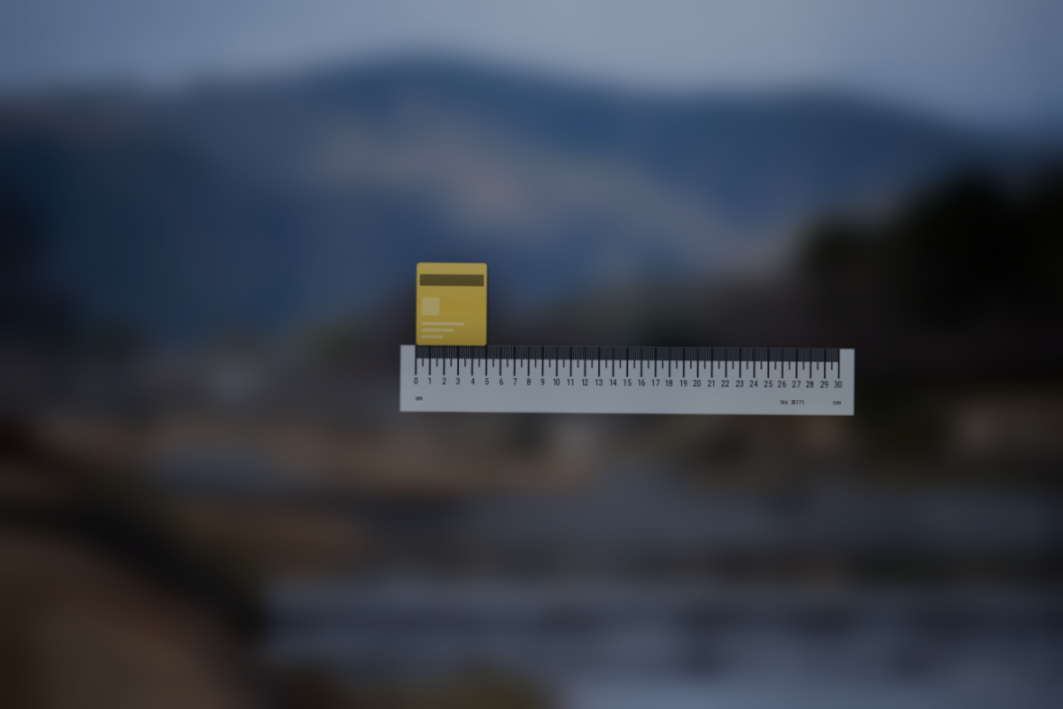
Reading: {"value": 5, "unit": "cm"}
